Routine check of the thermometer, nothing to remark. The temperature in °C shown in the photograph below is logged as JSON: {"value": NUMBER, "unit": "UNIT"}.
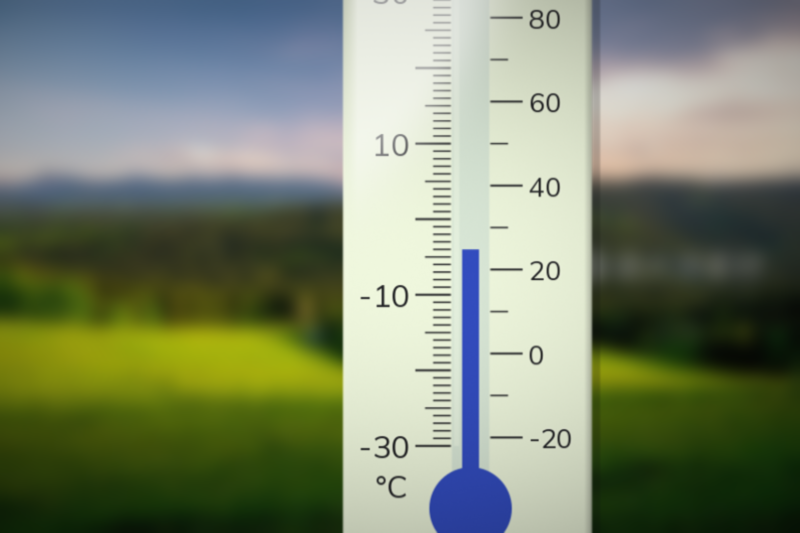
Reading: {"value": -4, "unit": "°C"}
